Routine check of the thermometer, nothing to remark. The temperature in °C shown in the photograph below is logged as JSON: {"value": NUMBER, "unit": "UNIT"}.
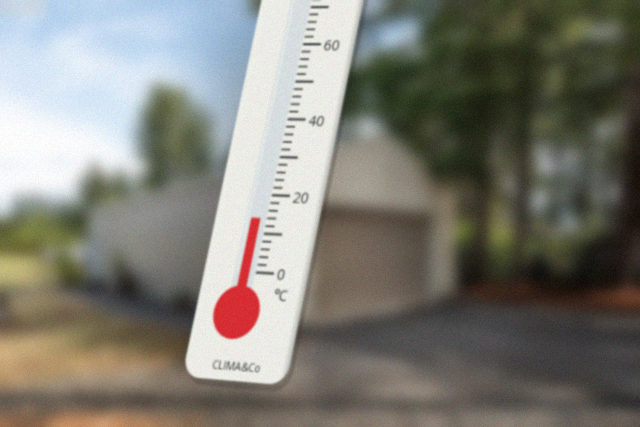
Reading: {"value": 14, "unit": "°C"}
